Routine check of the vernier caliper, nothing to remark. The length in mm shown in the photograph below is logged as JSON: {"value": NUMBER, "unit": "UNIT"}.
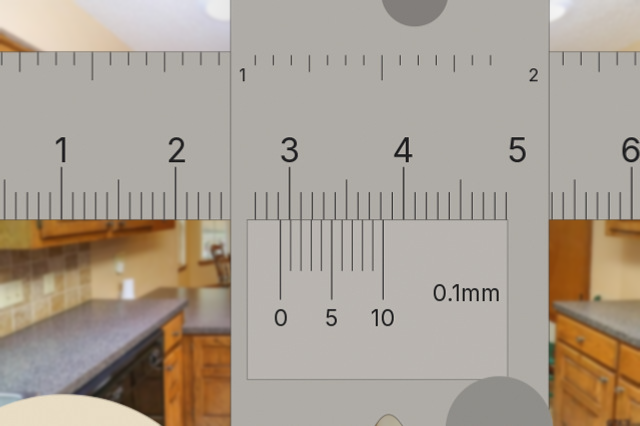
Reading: {"value": 29.2, "unit": "mm"}
